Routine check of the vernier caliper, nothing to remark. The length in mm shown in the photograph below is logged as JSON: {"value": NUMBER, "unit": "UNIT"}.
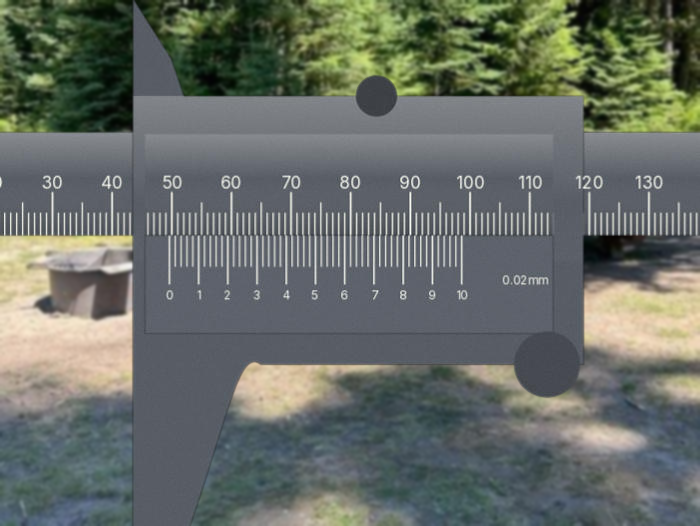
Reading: {"value": 49.6, "unit": "mm"}
